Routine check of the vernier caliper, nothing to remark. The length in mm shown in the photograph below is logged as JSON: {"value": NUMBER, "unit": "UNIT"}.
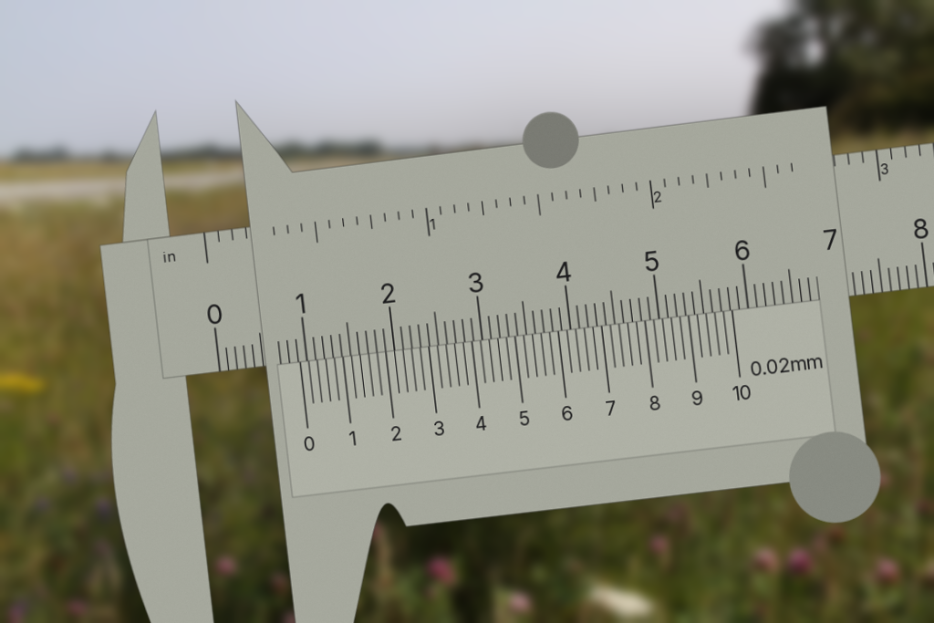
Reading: {"value": 9.2, "unit": "mm"}
